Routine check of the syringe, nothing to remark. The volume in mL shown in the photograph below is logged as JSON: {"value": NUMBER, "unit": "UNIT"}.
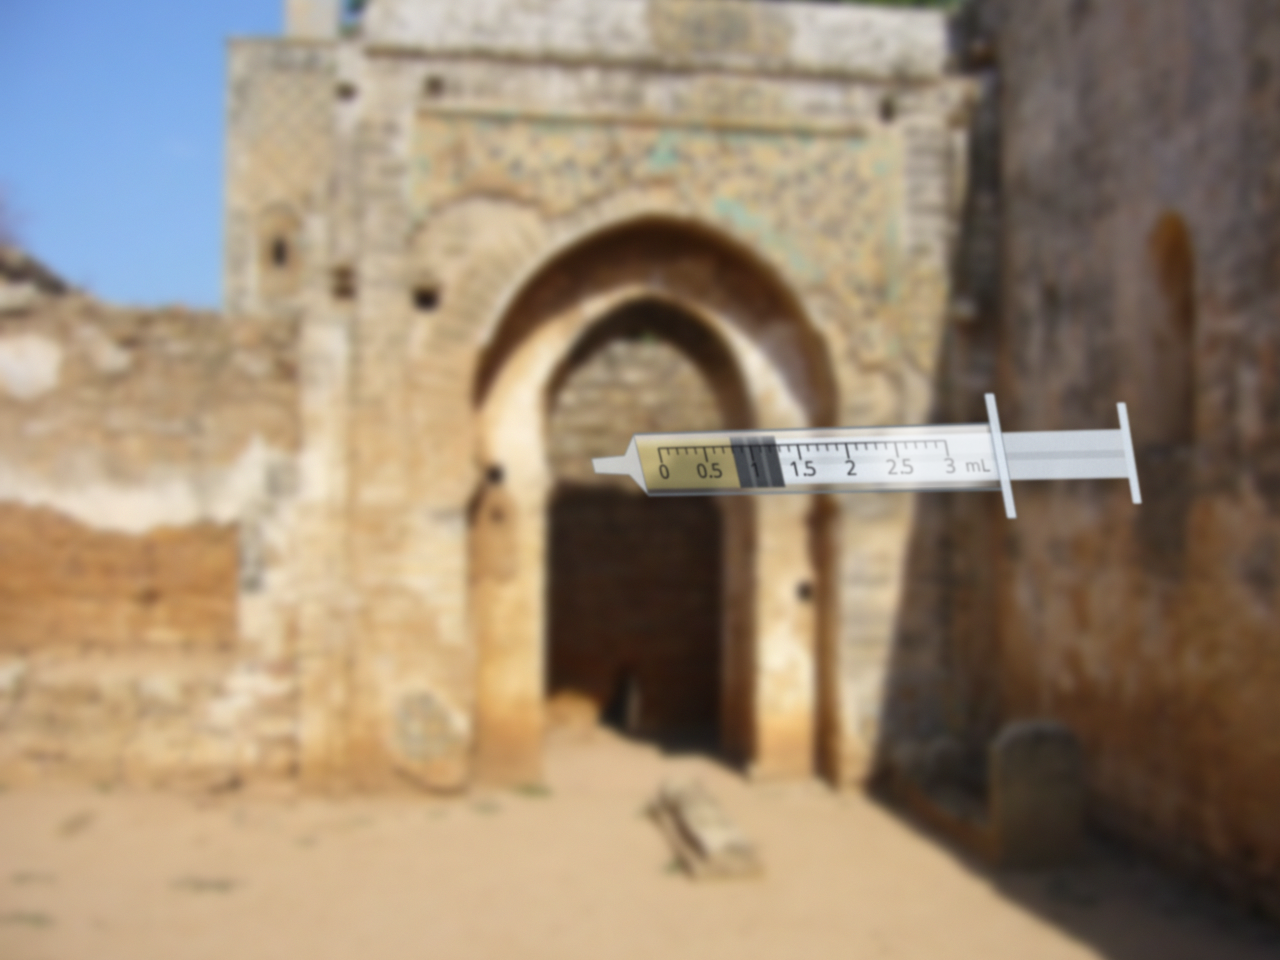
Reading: {"value": 0.8, "unit": "mL"}
